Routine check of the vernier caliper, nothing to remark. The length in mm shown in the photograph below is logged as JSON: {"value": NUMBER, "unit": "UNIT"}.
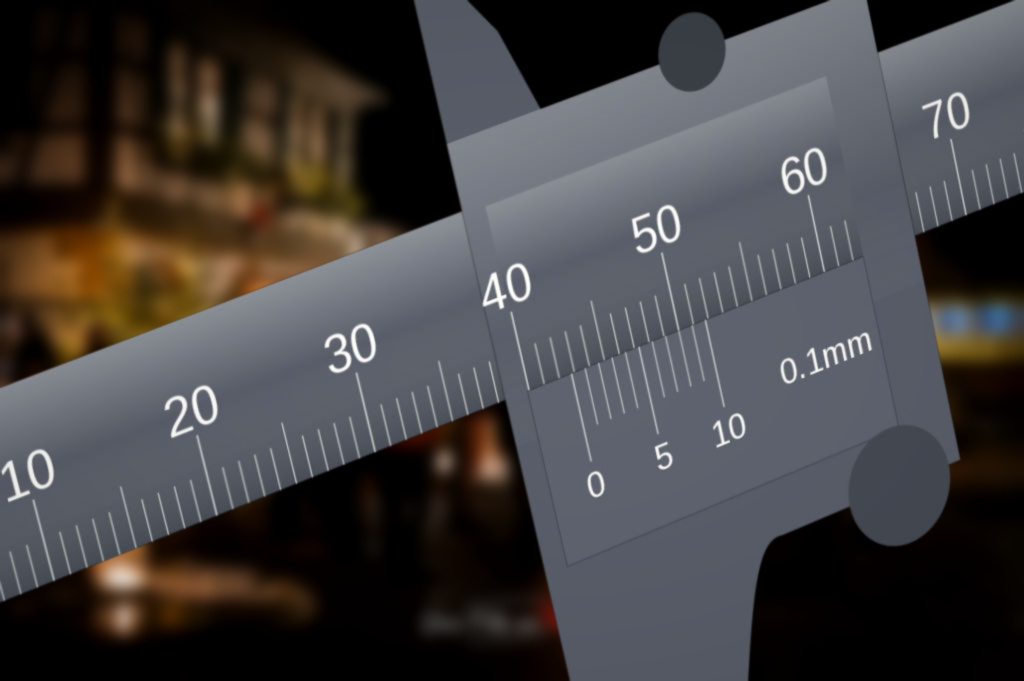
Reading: {"value": 42.8, "unit": "mm"}
